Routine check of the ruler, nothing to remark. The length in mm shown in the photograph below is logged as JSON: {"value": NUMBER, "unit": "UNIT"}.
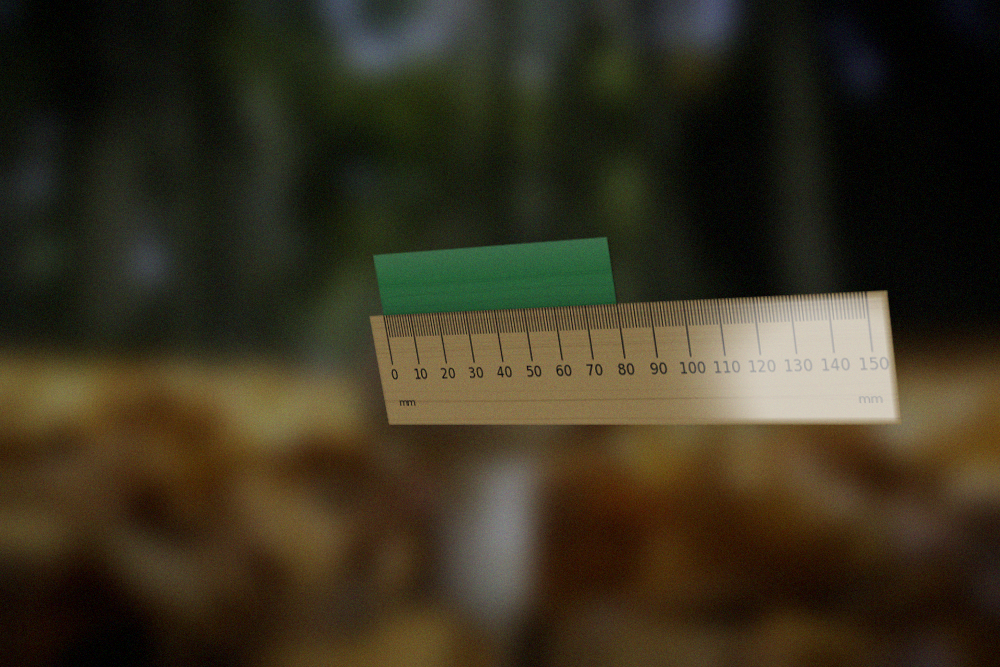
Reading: {"value": 80, "unit": "mm"}
